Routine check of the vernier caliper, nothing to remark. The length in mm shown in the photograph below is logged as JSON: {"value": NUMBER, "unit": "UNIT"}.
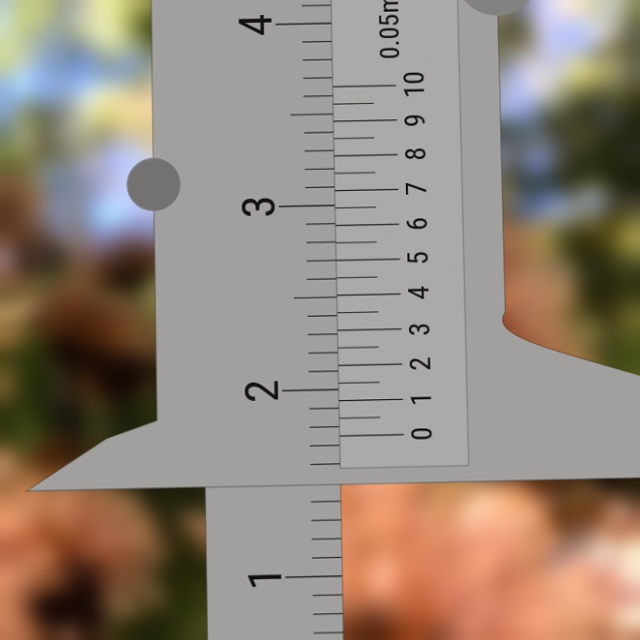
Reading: {"value": 17.5, "unit": "mm"}
